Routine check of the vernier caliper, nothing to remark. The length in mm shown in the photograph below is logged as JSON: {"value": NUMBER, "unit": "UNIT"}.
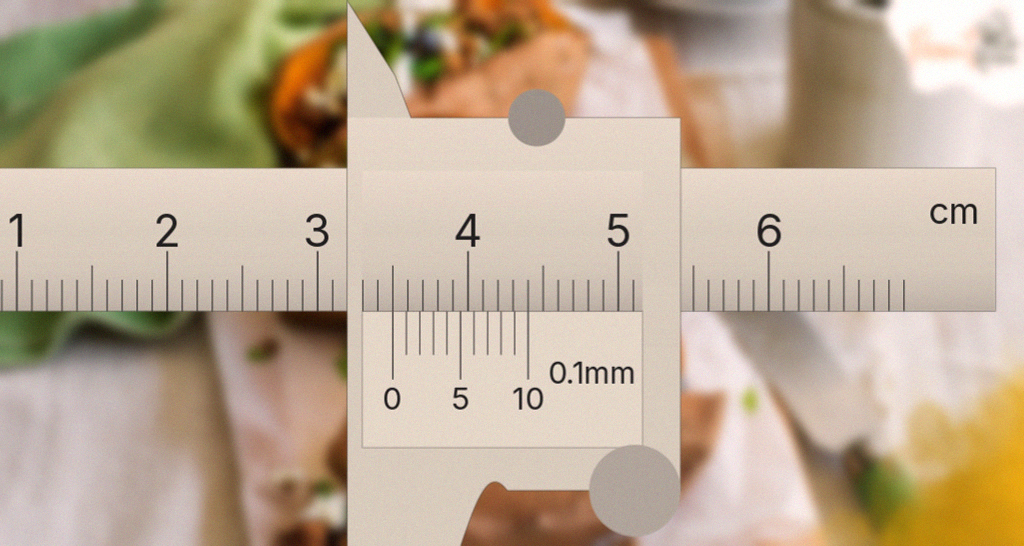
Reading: {"value": 35.0, "unit": "mm"}
